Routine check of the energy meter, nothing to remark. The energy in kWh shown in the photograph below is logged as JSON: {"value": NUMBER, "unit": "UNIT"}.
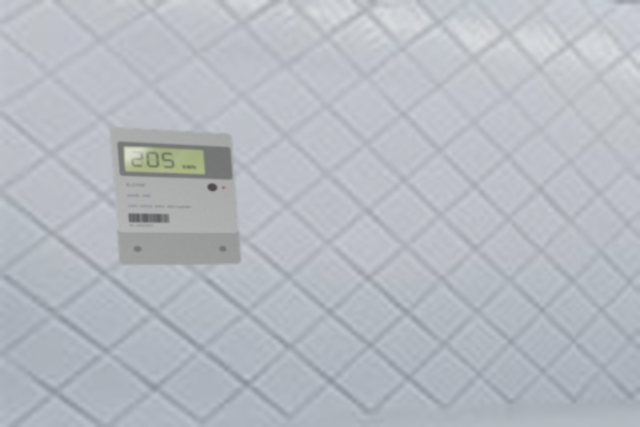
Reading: {"value": 205, "unit": "kWh"}
